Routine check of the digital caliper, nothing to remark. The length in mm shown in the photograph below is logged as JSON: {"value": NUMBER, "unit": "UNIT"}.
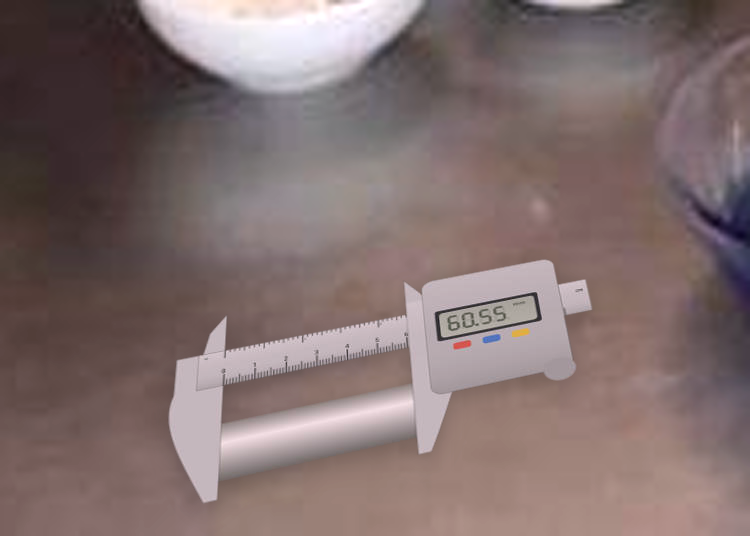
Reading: {"value": 60.55, "unit": "mm"}
